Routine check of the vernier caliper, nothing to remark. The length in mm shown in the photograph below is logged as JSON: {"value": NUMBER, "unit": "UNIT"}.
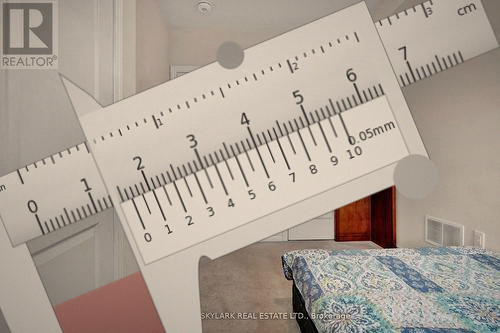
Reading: {"value": 16.6, "unit": "mm"}
